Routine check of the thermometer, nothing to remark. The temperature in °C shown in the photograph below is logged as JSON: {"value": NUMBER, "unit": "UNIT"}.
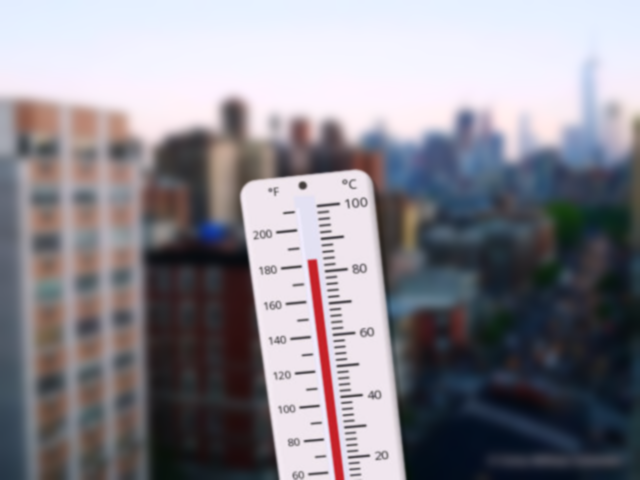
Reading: {"value": 84, "unit": "°C"}
